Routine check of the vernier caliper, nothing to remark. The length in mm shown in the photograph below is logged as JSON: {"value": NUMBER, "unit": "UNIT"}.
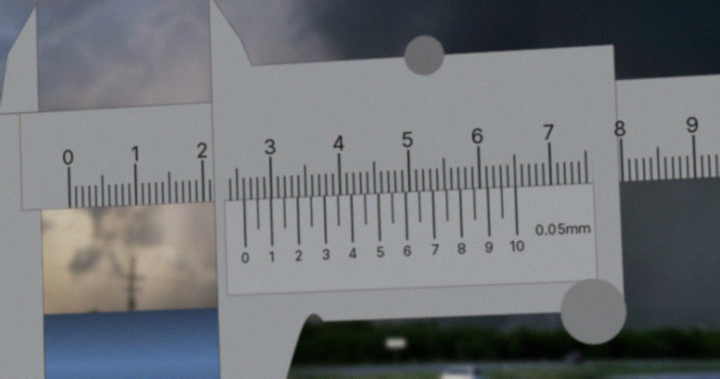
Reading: {"value": 26.0, "unit": "mm"}
